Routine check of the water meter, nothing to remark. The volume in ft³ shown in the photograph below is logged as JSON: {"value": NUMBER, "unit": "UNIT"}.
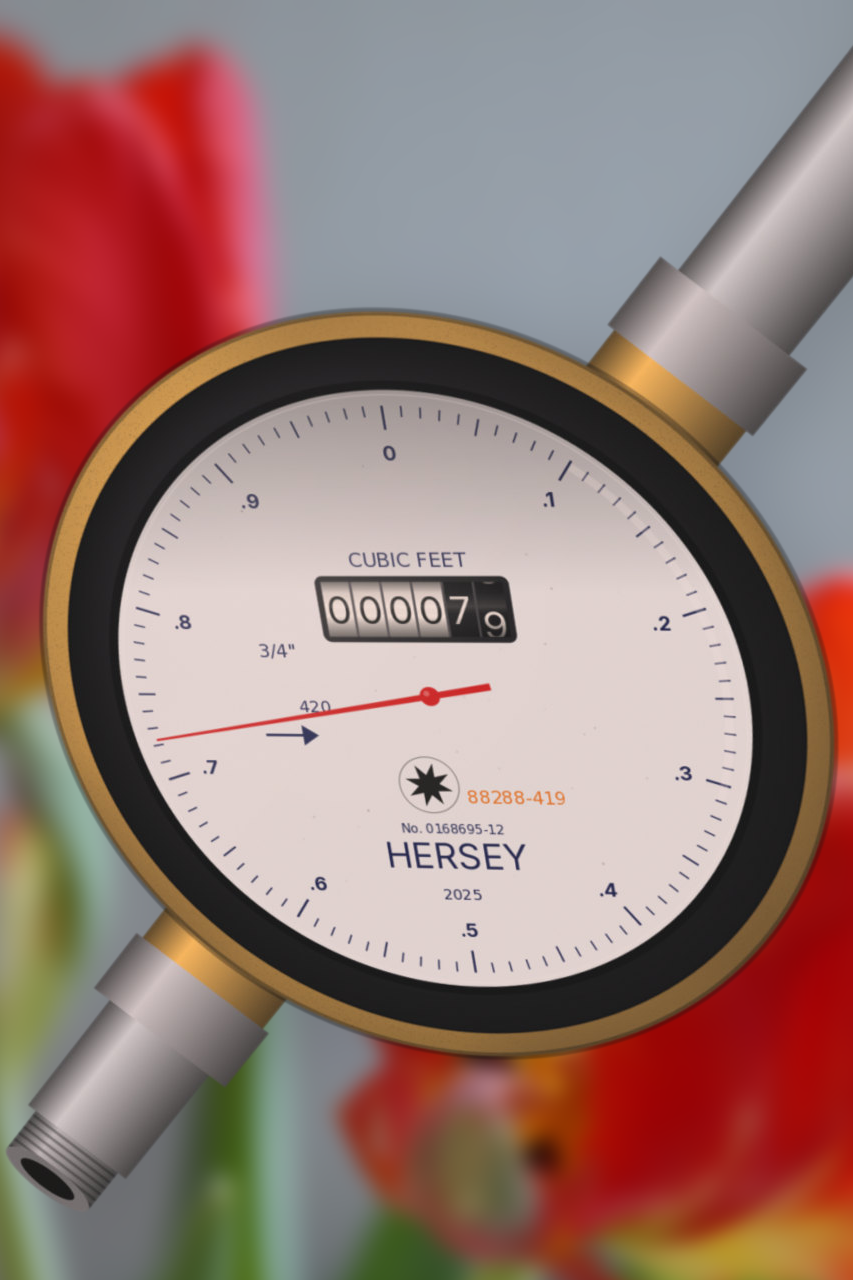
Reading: {"value": 78.72, "unit": "ft³"}
